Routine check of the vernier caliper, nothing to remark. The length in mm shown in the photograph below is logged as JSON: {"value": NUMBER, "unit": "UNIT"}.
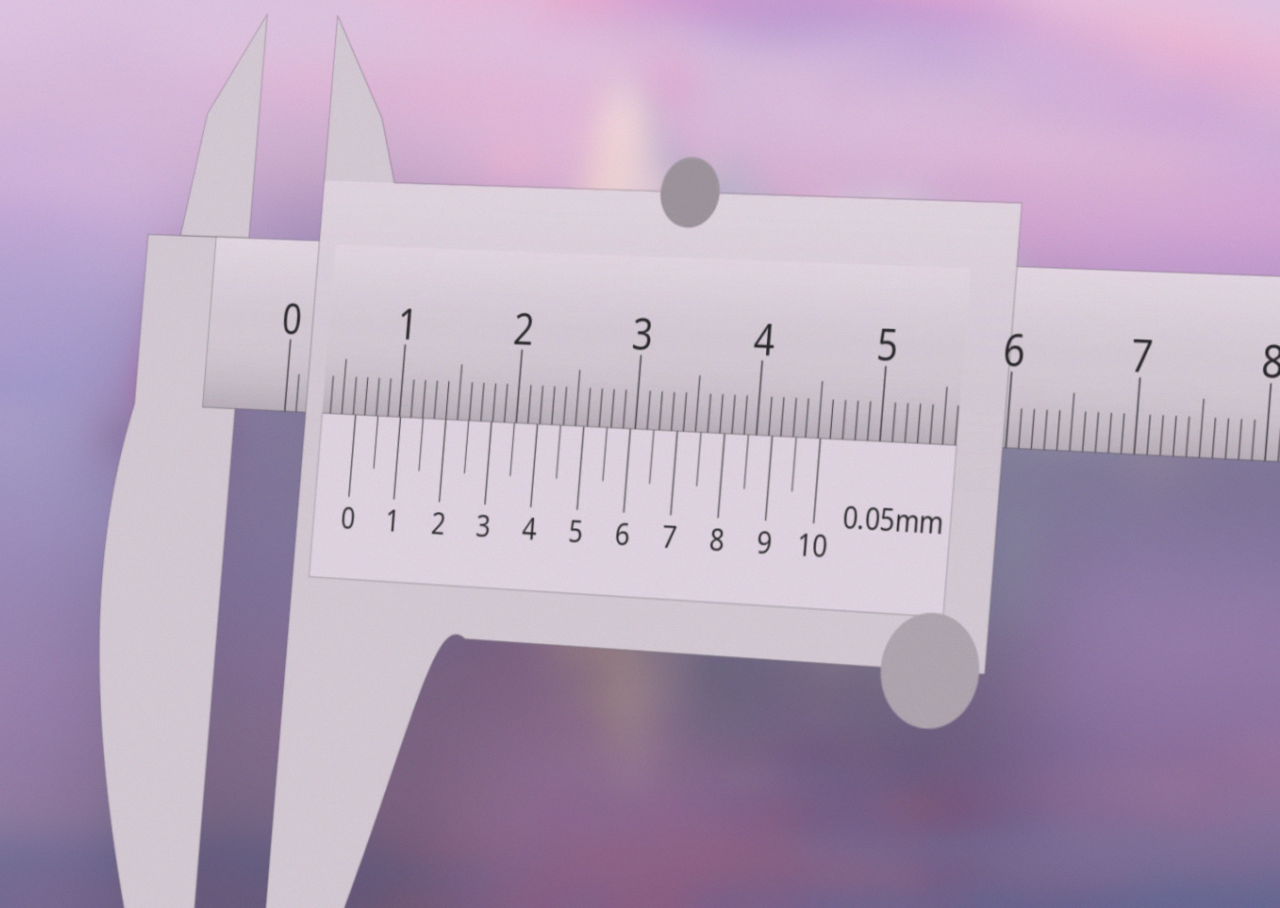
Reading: {"value": 6.2, "unit": "mm"}
